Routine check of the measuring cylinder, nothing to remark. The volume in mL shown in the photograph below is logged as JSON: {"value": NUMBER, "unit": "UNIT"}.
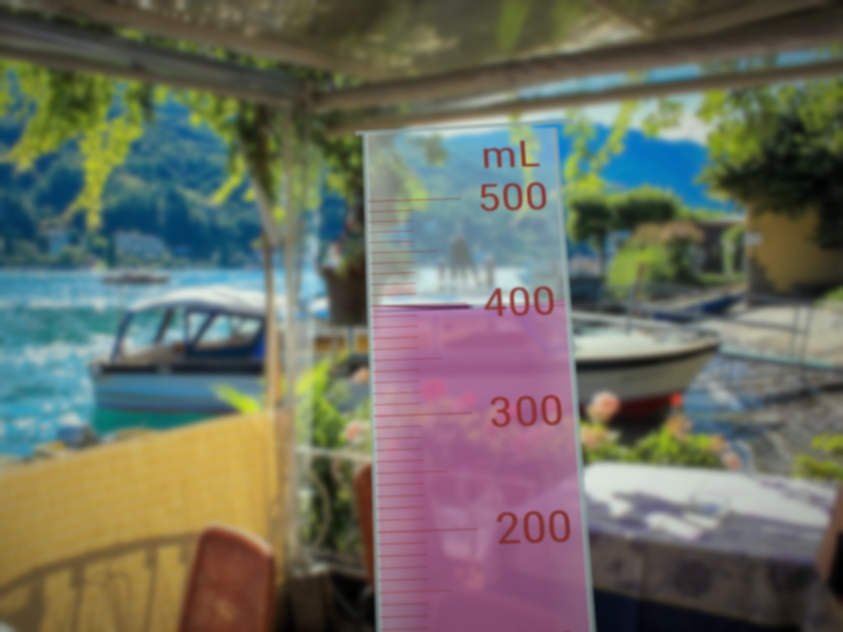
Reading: {"value": 395, "unit": "mL"}
